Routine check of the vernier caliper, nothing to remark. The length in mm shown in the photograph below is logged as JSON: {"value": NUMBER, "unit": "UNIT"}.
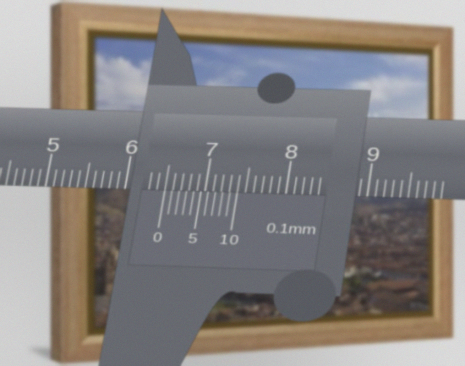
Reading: {"value": 65.0, "unit": "mm"}
